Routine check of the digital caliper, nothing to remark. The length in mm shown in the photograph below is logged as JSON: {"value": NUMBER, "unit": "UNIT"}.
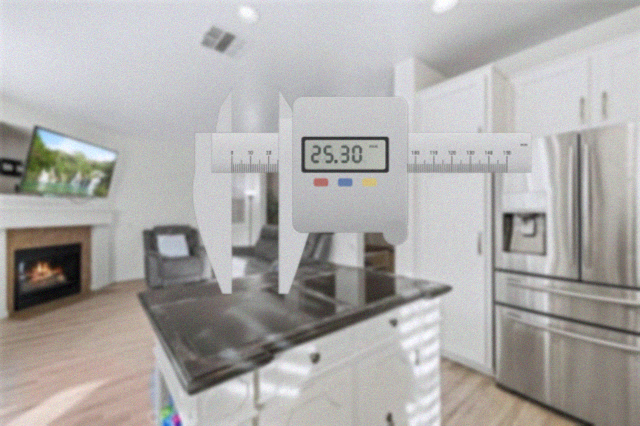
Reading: {"value": 25.30, "unit": "mm"}
